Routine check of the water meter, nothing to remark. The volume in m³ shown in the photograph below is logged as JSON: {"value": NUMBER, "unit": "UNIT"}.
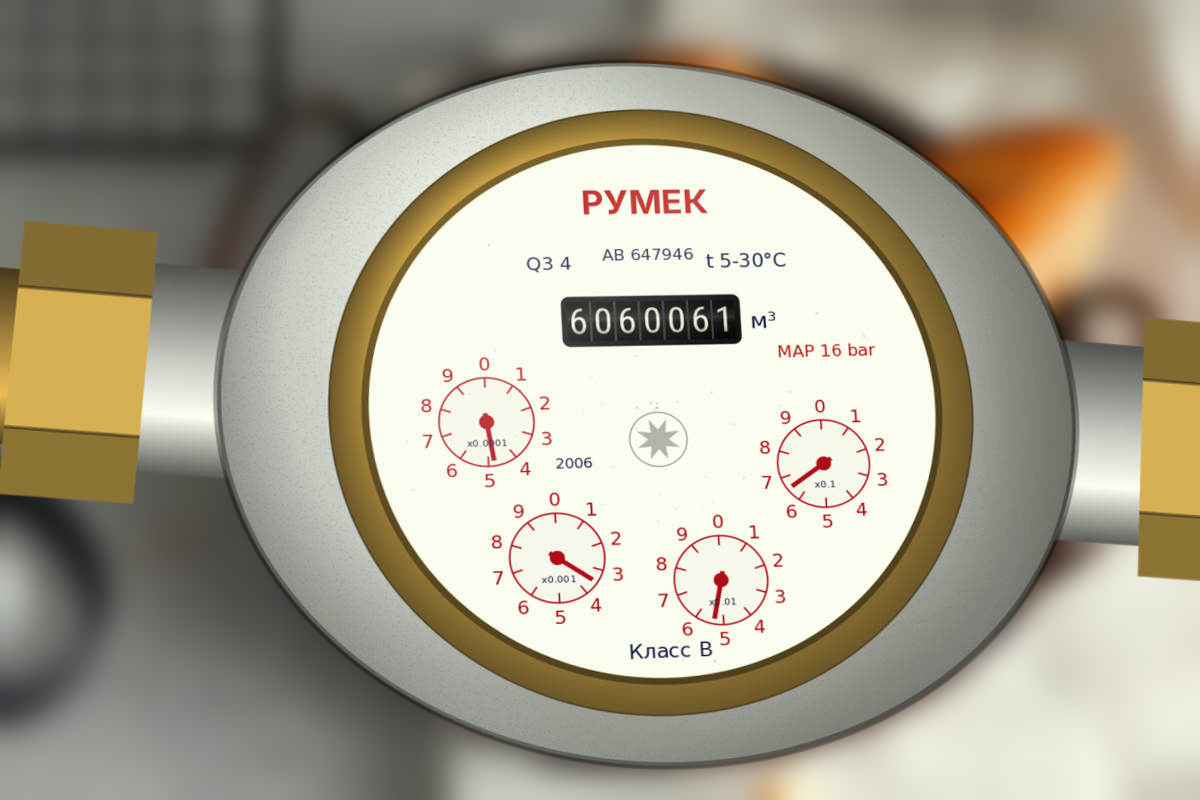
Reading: {"value": 6060061.6534, "unit": "m³"}
